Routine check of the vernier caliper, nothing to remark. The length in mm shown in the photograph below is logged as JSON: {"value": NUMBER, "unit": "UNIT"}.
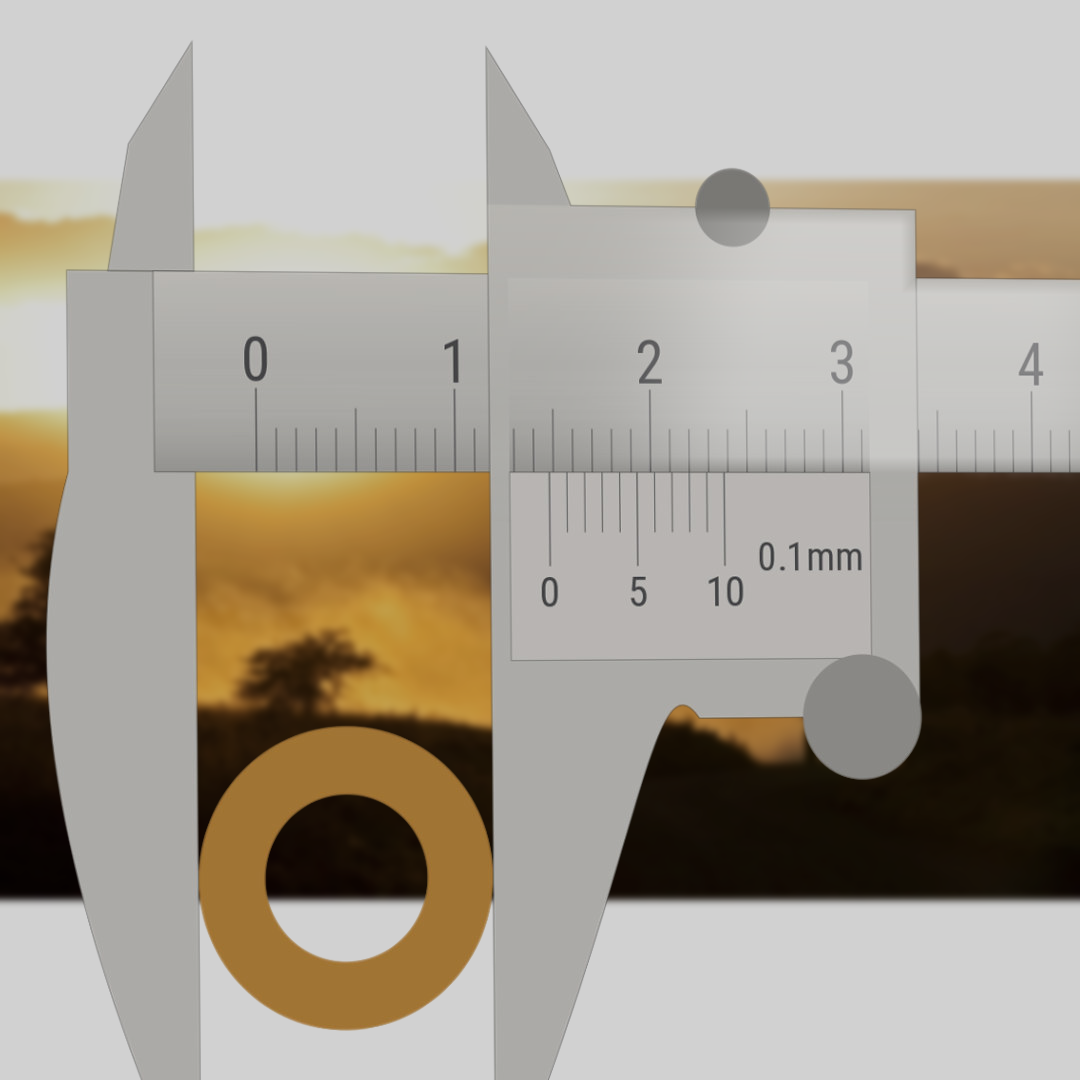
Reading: {"value": 14.8, "unit": "mm"}
